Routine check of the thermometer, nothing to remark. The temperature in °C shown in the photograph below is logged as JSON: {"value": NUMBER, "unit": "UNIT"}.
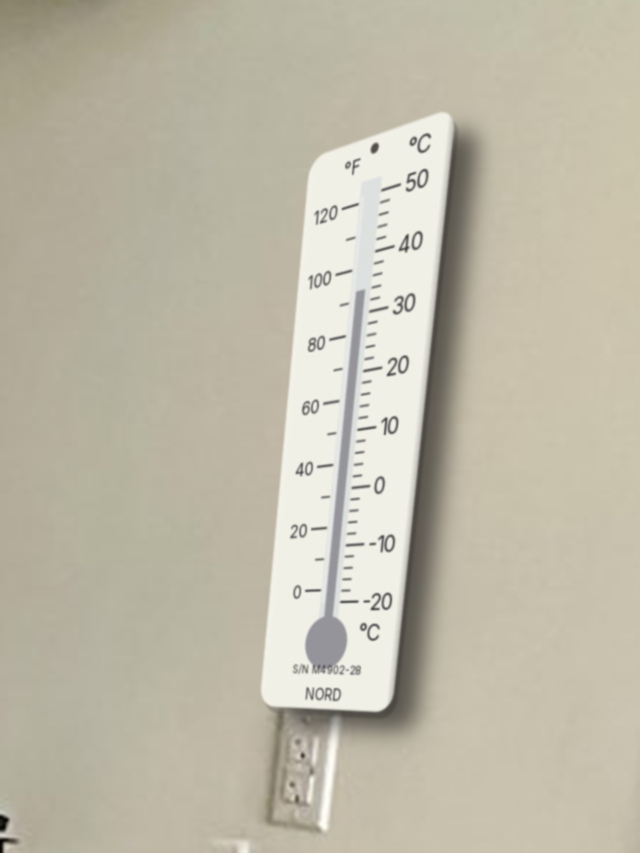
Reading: {"value": 34, "unit": "°C"}
